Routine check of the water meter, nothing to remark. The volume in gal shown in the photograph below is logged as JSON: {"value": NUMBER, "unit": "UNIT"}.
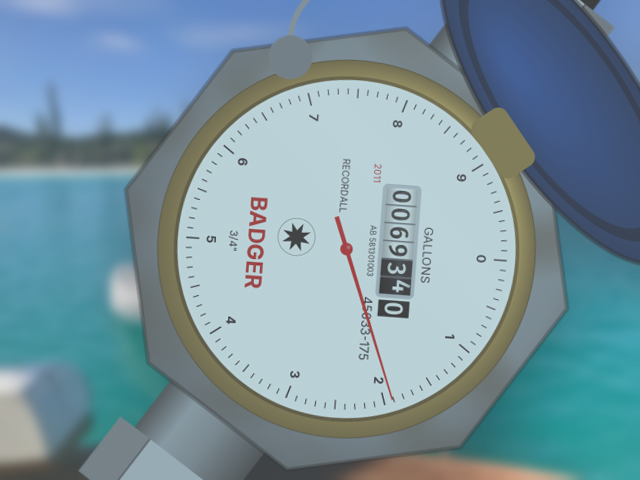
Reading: {"value": 69341.9, "unit": "gal"}
